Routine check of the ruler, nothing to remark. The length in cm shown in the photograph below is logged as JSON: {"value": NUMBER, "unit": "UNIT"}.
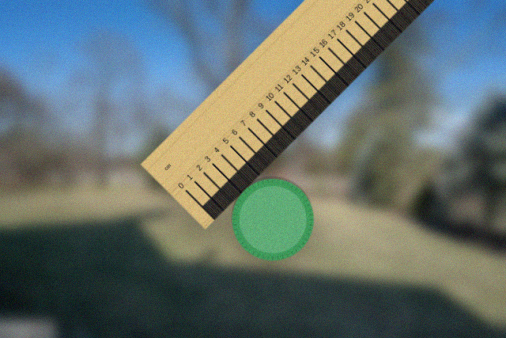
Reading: {"value": 6.5, "unit": "cm"}
